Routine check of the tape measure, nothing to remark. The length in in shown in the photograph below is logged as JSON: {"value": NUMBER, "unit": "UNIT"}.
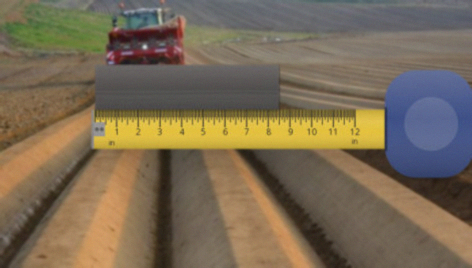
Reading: {"value": 8.5, "unit": "in"}
